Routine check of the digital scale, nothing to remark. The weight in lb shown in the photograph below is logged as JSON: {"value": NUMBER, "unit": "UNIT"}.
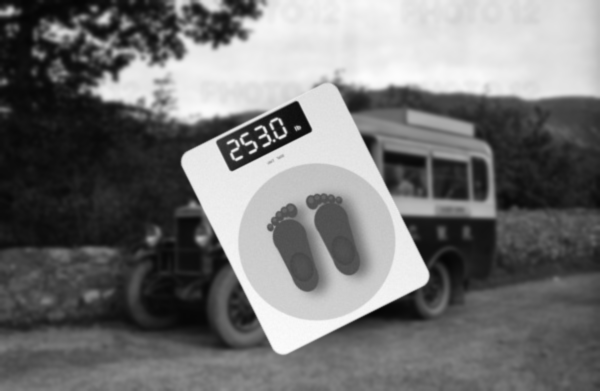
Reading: {"value": 253.0, "unit": "lb"}
